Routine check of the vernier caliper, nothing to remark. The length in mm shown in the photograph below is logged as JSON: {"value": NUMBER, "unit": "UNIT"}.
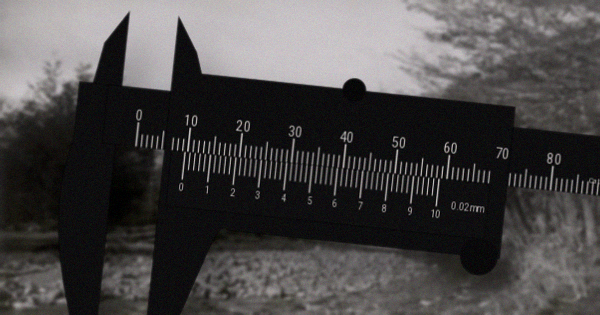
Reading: {"value": 9.5, "unit": "mm"}
